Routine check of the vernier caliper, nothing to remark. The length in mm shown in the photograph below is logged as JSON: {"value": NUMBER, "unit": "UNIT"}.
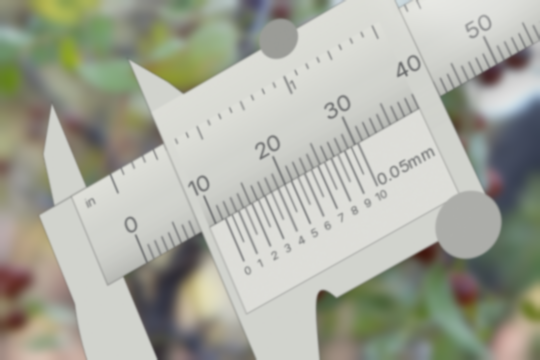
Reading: {"value": 11.4, "unit": "mm"}
